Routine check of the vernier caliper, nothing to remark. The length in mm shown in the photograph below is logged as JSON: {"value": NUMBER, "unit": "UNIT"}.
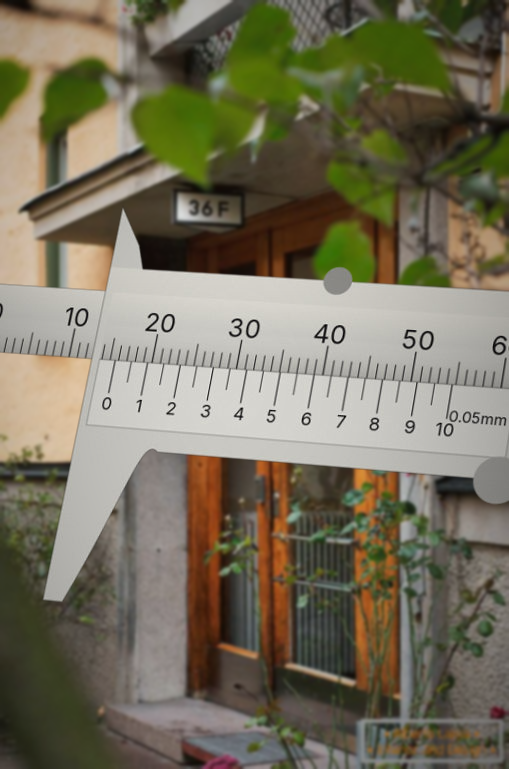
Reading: {"value": 15.6, "unit": "mm"}
